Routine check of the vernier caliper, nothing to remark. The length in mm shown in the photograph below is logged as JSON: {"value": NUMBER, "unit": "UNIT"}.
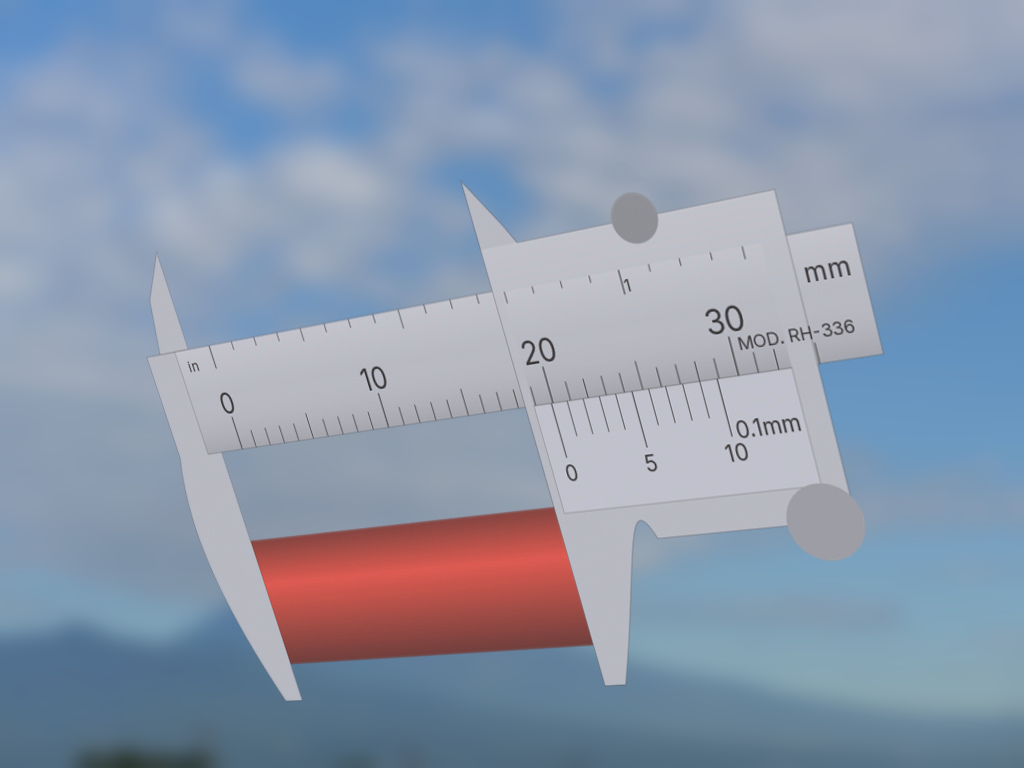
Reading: {"value": 19.9, "unit": "mm"}
